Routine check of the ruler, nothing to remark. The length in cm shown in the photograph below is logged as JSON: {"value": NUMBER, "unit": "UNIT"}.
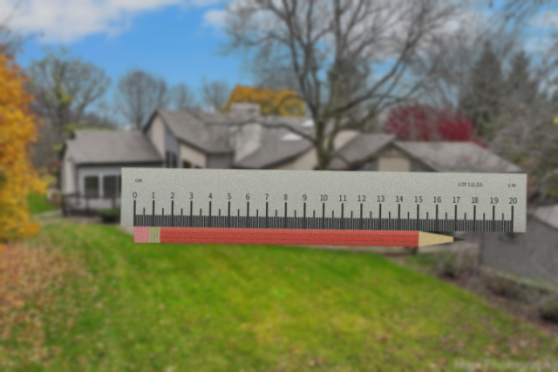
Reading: {"value": 17.5, "unit": "cm"}
